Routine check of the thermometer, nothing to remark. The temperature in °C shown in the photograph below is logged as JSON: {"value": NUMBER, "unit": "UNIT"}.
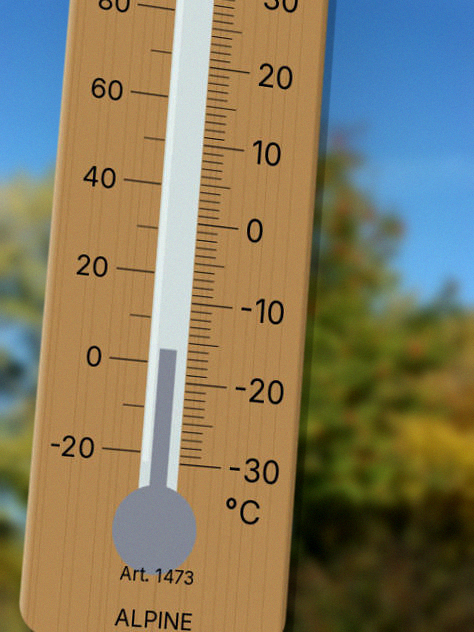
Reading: {"value": -16, "unit": "°C"}
